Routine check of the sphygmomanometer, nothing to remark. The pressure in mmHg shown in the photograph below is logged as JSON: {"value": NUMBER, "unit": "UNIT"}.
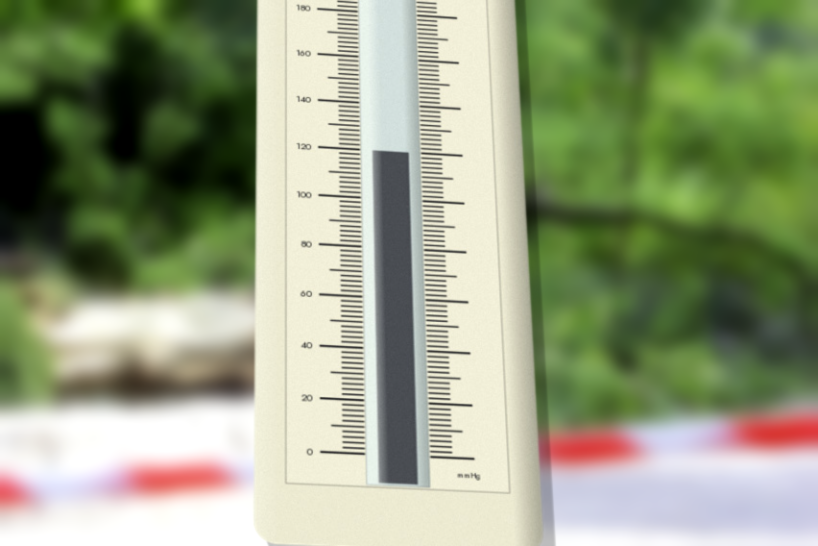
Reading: {"value": 120, "unit": "mmHg"}
